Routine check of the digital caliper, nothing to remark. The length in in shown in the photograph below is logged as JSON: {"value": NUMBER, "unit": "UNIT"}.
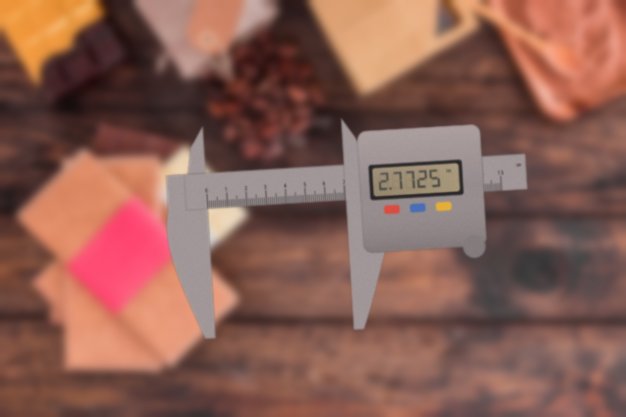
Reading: {"value": 2.7725, "unit": "in"}
